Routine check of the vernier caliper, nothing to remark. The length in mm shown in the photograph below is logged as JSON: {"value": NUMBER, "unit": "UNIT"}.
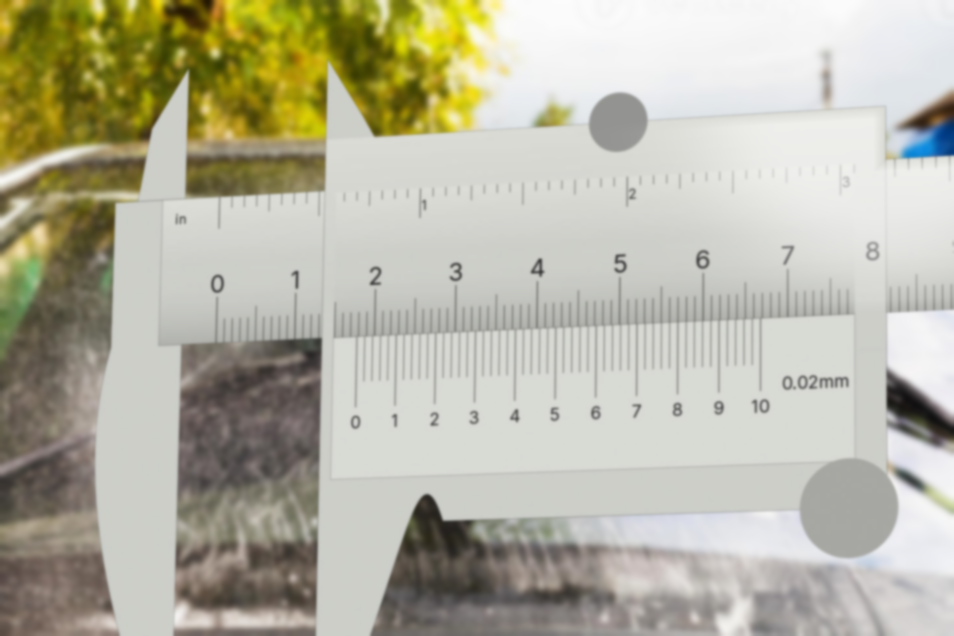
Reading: {"value": 17.8, "unit": "mm"}
